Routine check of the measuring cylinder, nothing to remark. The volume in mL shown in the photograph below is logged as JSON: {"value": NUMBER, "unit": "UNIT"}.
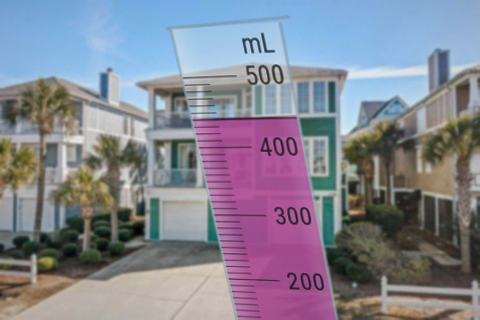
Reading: {"value": 440, "unit": "mL"}
